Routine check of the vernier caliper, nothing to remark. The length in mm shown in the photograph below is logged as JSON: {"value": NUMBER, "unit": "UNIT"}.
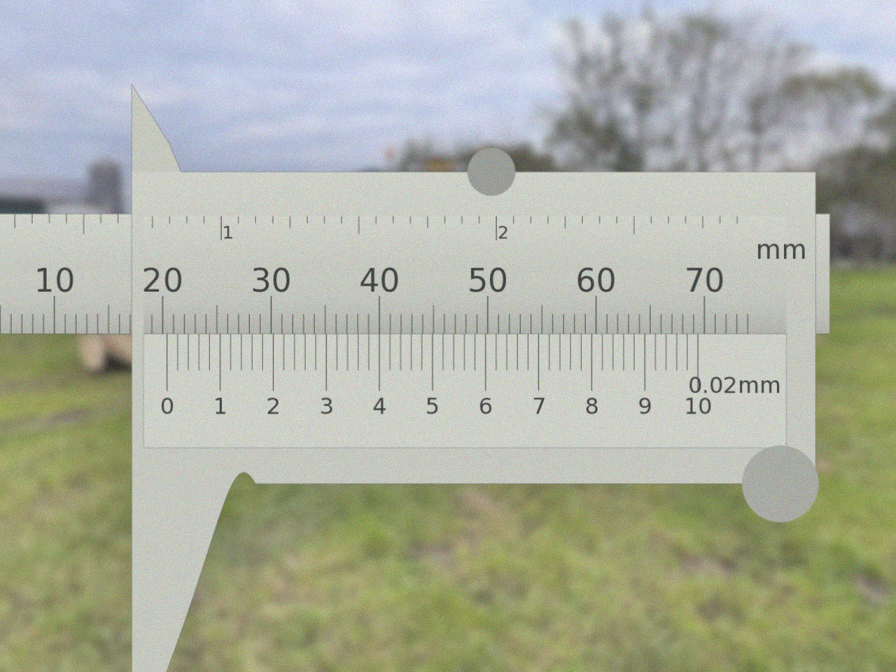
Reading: {"value": 20.4, "unit": "mm"}
